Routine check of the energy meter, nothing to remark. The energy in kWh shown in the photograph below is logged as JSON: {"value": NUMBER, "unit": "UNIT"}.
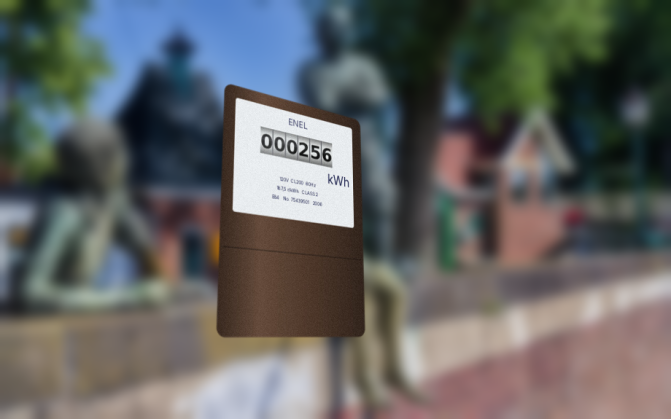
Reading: {"value": 256, "unit": "kWh"}
